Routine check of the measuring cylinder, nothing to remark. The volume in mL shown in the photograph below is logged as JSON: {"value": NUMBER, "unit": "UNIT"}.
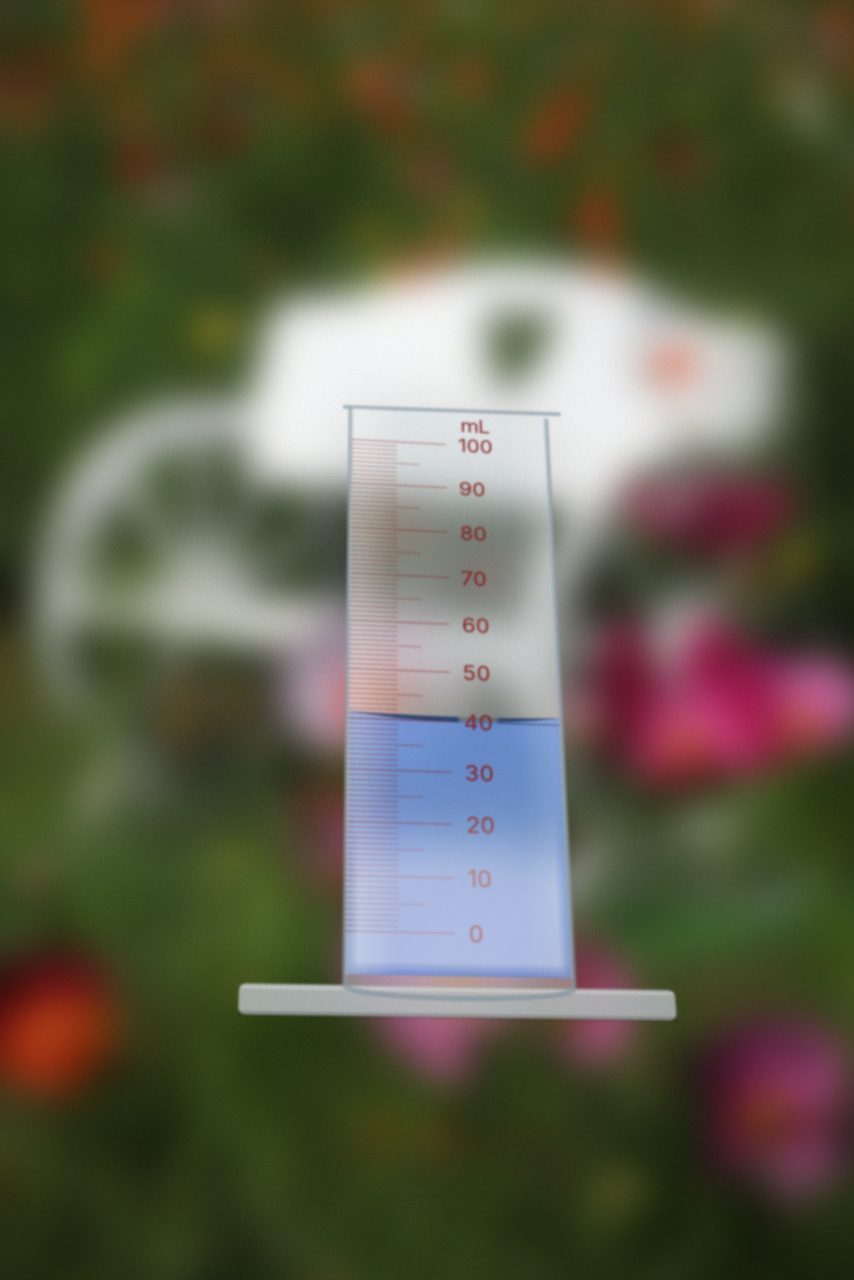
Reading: {"value": 40, "unit": "mL"}
